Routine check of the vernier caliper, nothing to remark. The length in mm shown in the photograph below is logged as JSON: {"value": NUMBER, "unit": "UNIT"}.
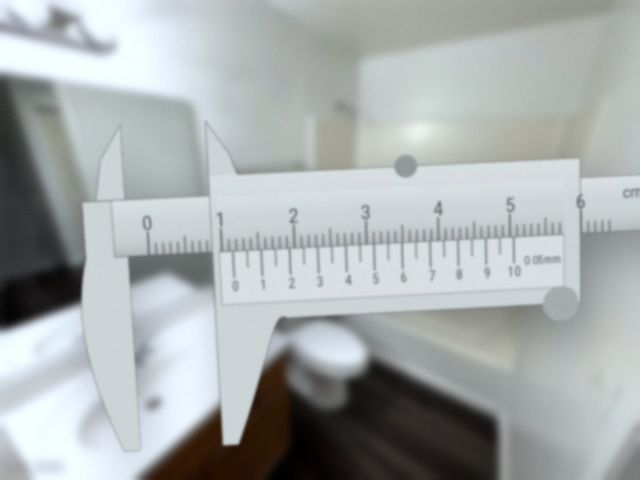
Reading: {"value": 11.5, "unit": "mm"}
